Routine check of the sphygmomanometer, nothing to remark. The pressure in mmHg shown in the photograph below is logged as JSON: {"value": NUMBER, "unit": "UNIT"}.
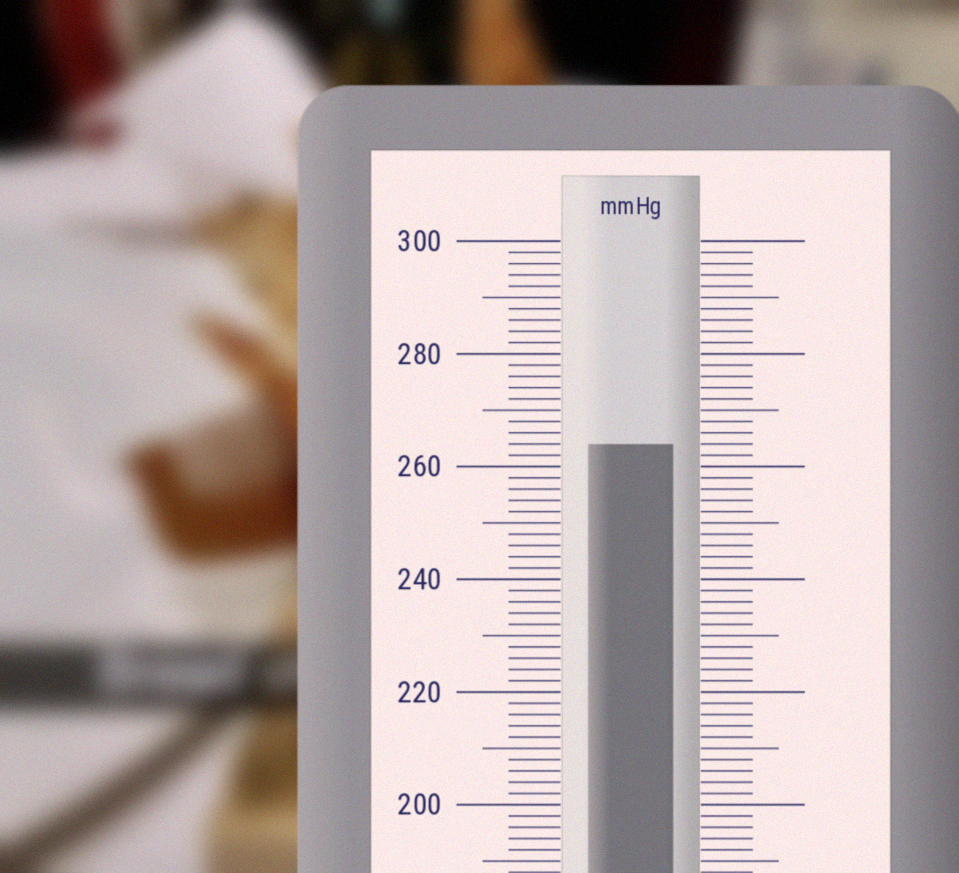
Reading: {"value": 264, "unit": "mmHg"}
